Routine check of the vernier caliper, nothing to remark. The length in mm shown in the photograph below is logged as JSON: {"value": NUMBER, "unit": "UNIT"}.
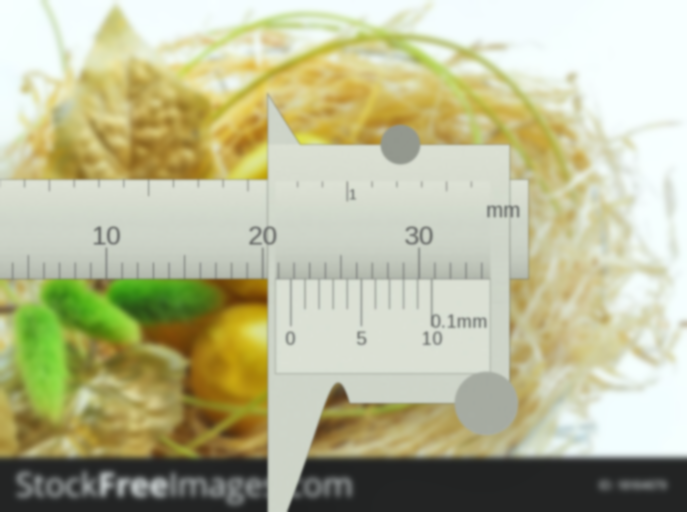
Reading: {"value": 21.8, "unit": "mm"}
